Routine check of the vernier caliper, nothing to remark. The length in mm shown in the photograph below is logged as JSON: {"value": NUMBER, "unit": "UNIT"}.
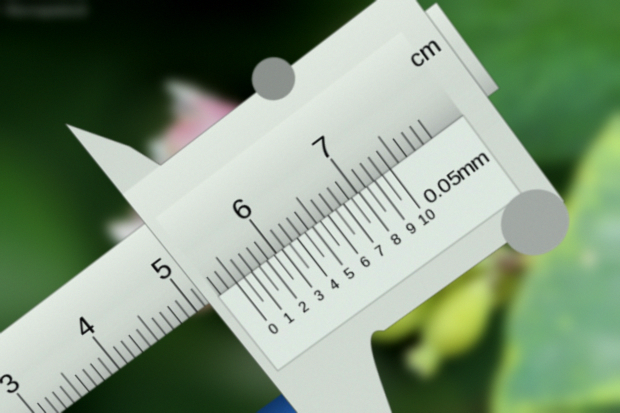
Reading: {"value": 55.0, "unit": "mm"}
